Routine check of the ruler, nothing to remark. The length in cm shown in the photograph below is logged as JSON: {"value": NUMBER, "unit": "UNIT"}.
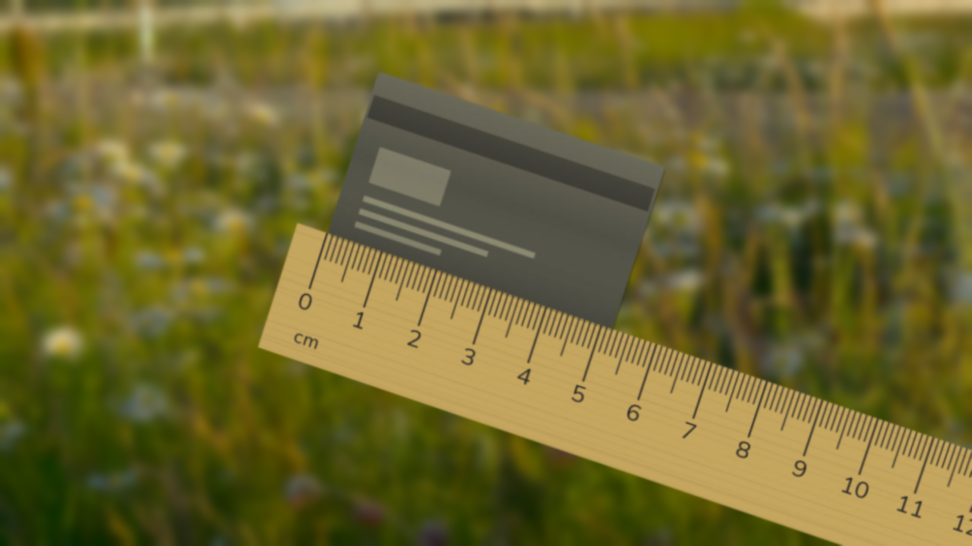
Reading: {"value": 5.2, "unit": "cm"}
